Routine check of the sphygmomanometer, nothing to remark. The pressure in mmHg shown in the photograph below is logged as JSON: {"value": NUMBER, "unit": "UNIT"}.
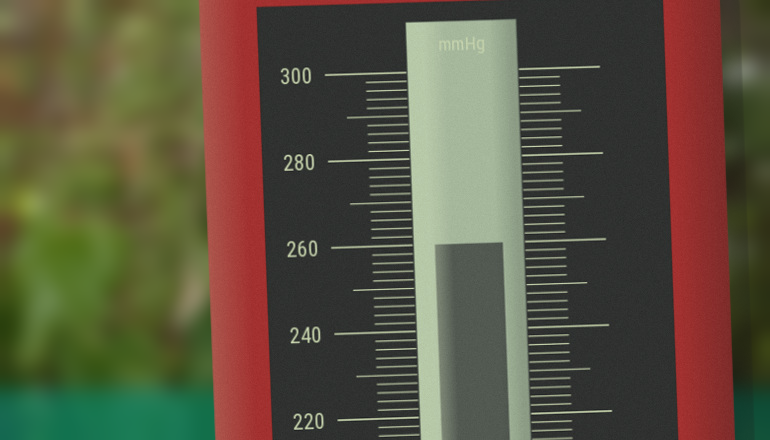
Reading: {"value": 260, "unit": "mmHg"}
